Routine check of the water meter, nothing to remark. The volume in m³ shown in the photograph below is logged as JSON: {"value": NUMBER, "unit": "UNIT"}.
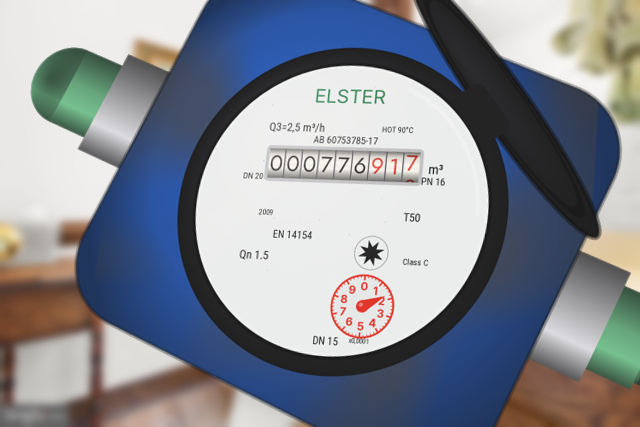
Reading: {"value": 776.9171, "unit": "m³"}
